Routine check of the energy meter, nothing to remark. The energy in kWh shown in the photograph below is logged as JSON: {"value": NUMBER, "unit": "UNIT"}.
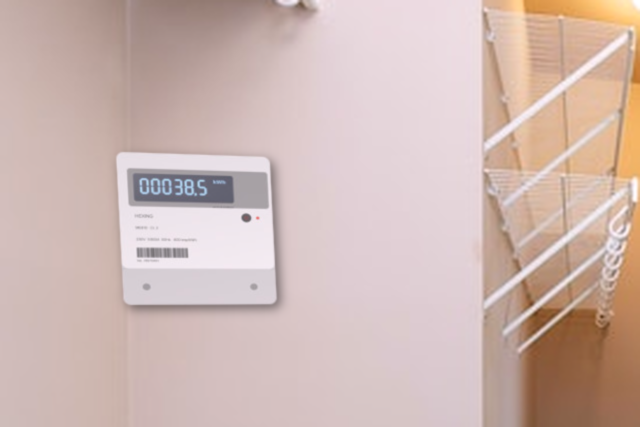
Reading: {"value": 38.5, "unit": "kWh"}
